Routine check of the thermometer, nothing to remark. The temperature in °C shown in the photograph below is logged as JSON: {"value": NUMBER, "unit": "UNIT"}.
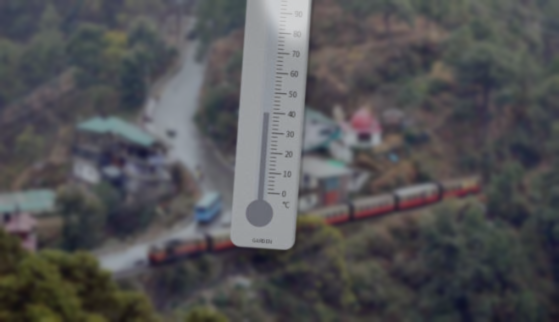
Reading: {"value": 40, "unit": "°C"}
